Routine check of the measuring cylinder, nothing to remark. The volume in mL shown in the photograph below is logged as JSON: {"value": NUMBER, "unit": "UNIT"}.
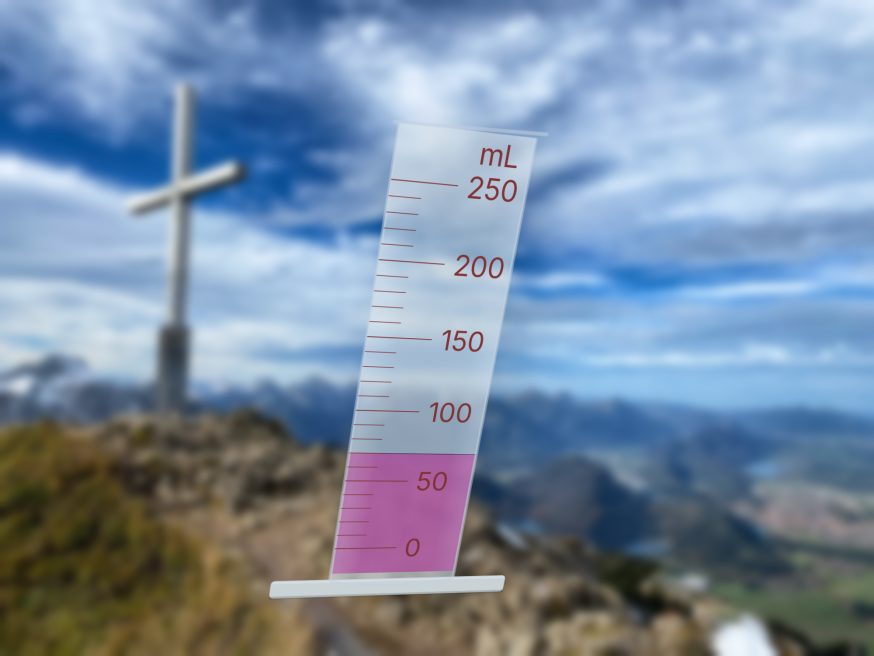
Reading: {"value": 70, "unit": "mL"}
